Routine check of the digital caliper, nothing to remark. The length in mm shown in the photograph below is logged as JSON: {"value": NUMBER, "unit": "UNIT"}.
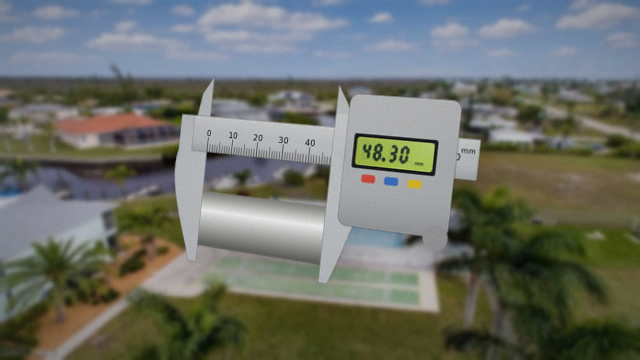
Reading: {"value": 48.30, "unit": "mm"}
